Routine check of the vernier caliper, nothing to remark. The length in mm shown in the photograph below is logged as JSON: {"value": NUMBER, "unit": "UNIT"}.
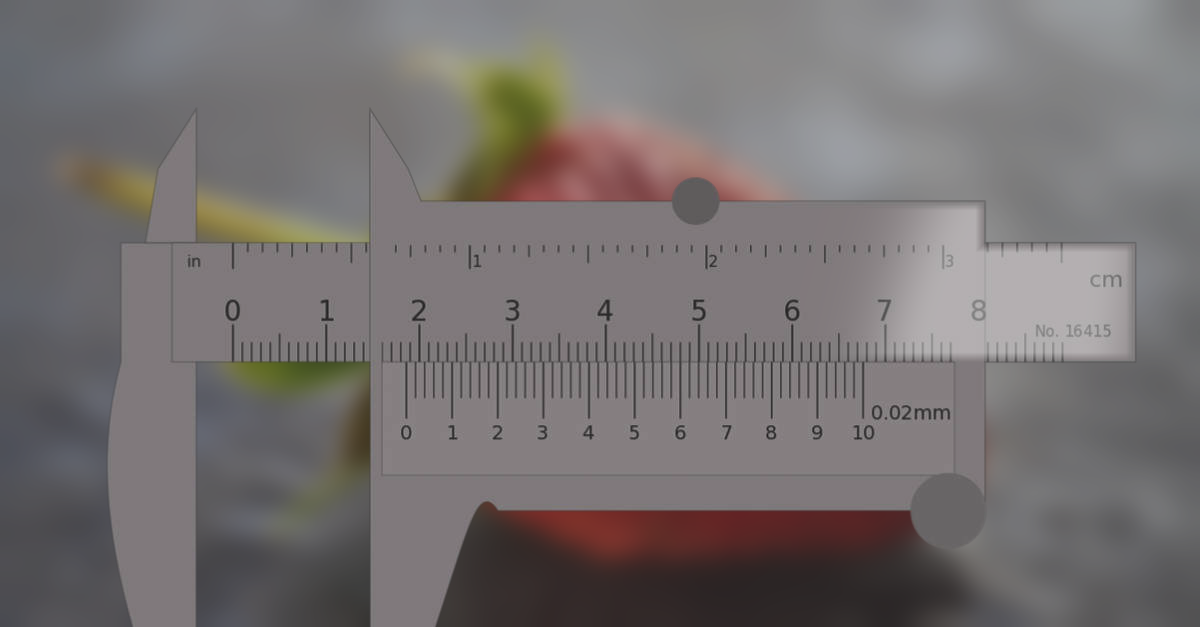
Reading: {"value": 18.6, "unit": "mm"}
